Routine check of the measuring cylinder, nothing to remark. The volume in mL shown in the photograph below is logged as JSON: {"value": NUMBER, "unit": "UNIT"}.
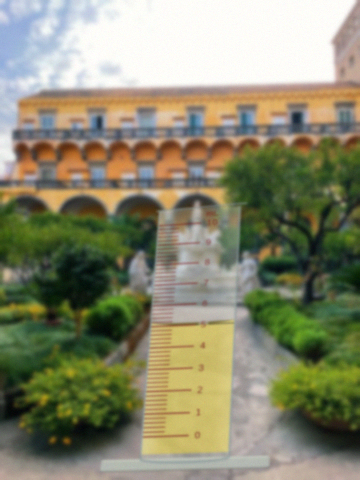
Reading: {"value": 5, "unit": "mL"}
